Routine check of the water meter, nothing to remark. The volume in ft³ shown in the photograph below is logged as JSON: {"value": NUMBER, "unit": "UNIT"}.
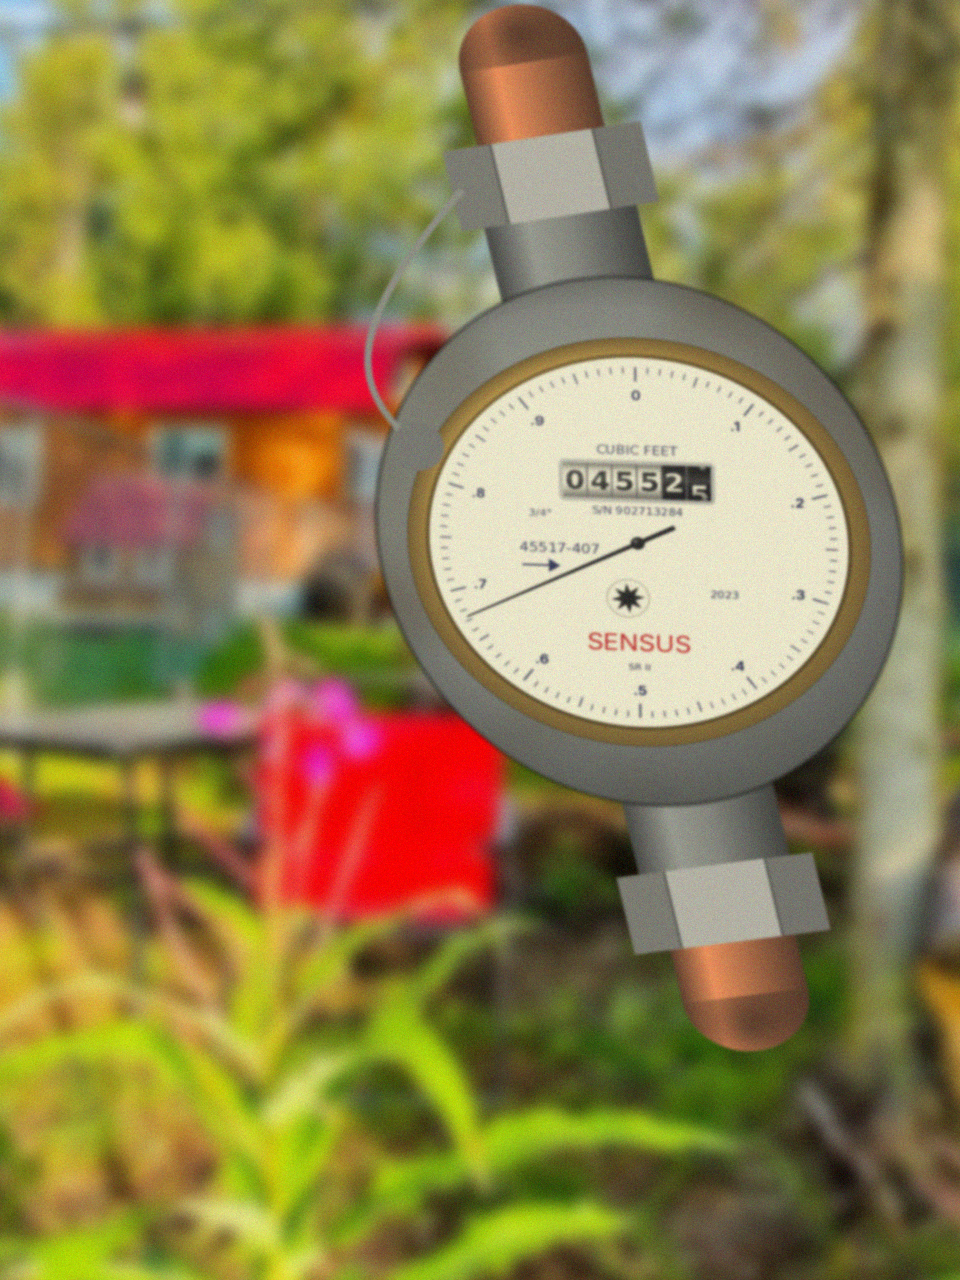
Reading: {"value": 45524.67, "unit": "ft³"}
